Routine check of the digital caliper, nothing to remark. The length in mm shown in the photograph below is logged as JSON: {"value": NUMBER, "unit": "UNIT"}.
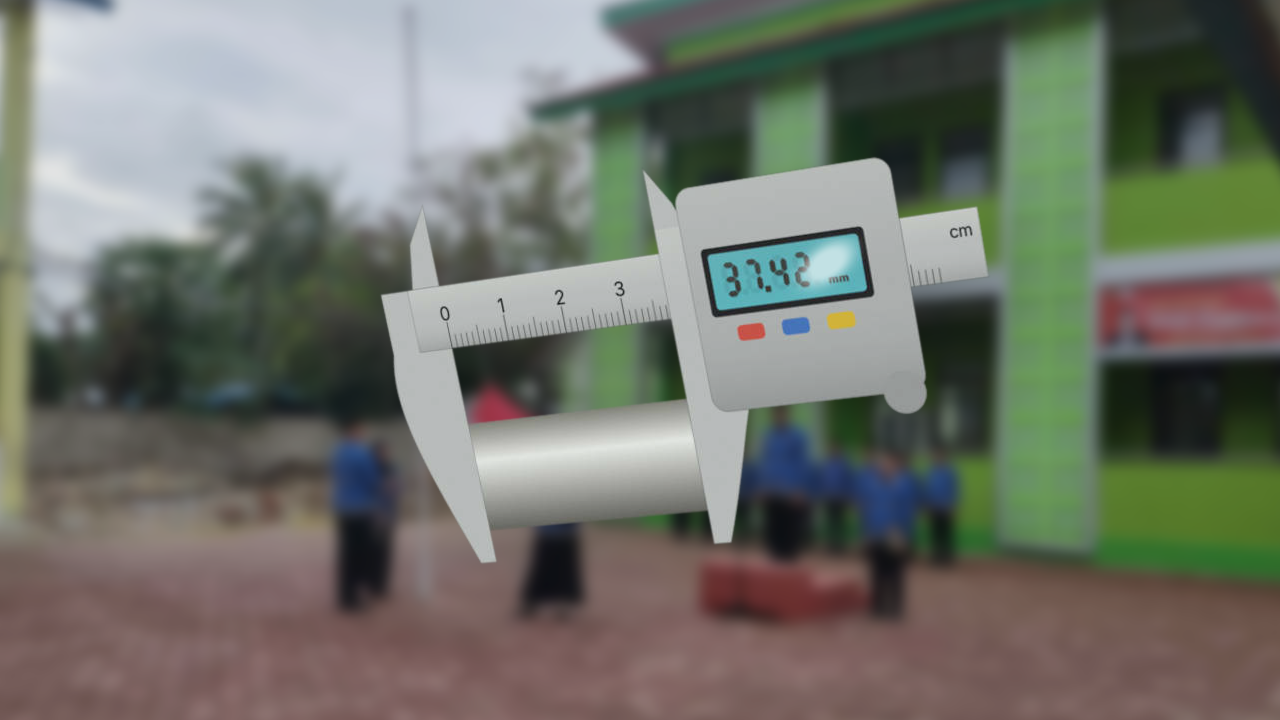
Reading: {"value": 37.42, "unit": "mm"}
